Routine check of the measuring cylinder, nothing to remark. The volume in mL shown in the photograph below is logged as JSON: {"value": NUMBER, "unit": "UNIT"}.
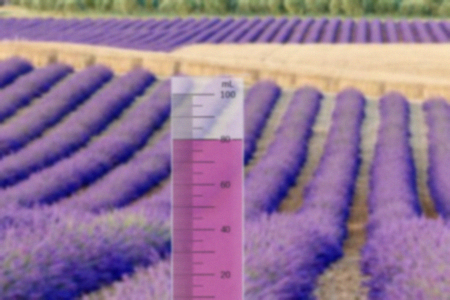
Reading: {"value": 80, "unit": "mL"}
